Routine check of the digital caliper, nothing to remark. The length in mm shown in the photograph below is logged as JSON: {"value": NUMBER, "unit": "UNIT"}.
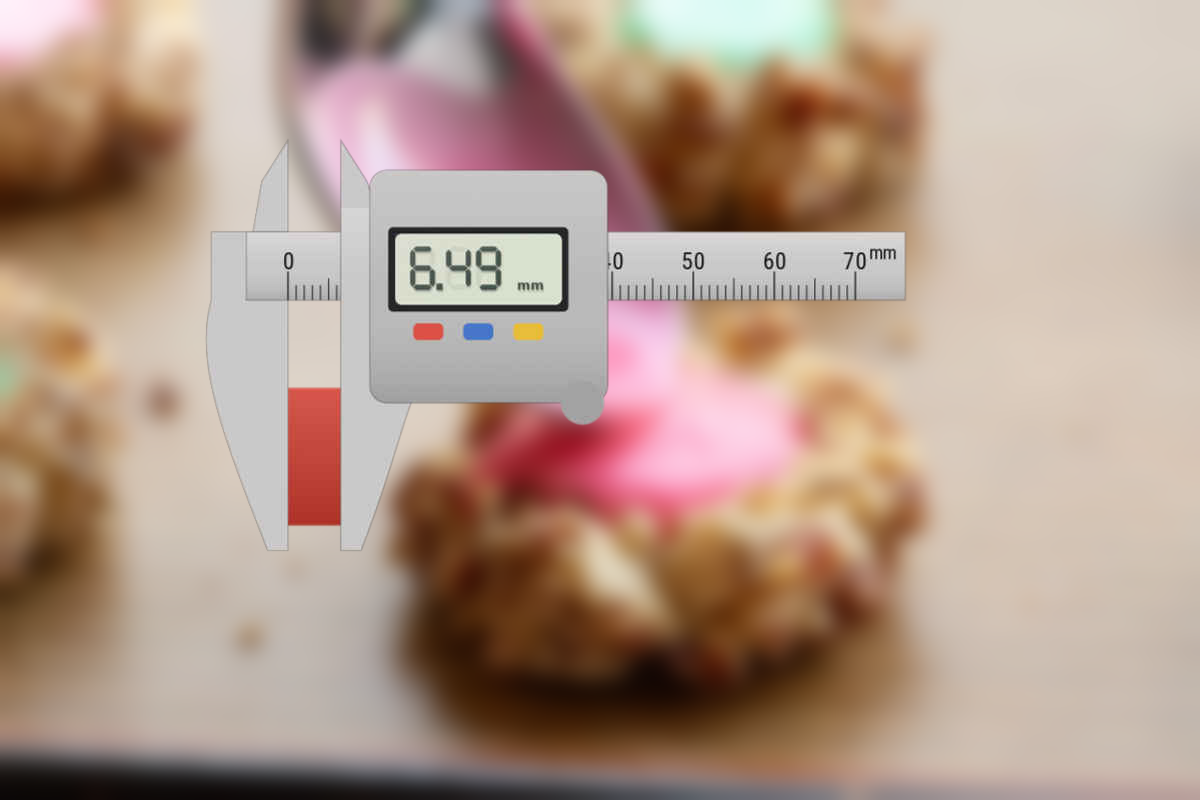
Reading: {"value": 6.49, "unit": "mm"}
